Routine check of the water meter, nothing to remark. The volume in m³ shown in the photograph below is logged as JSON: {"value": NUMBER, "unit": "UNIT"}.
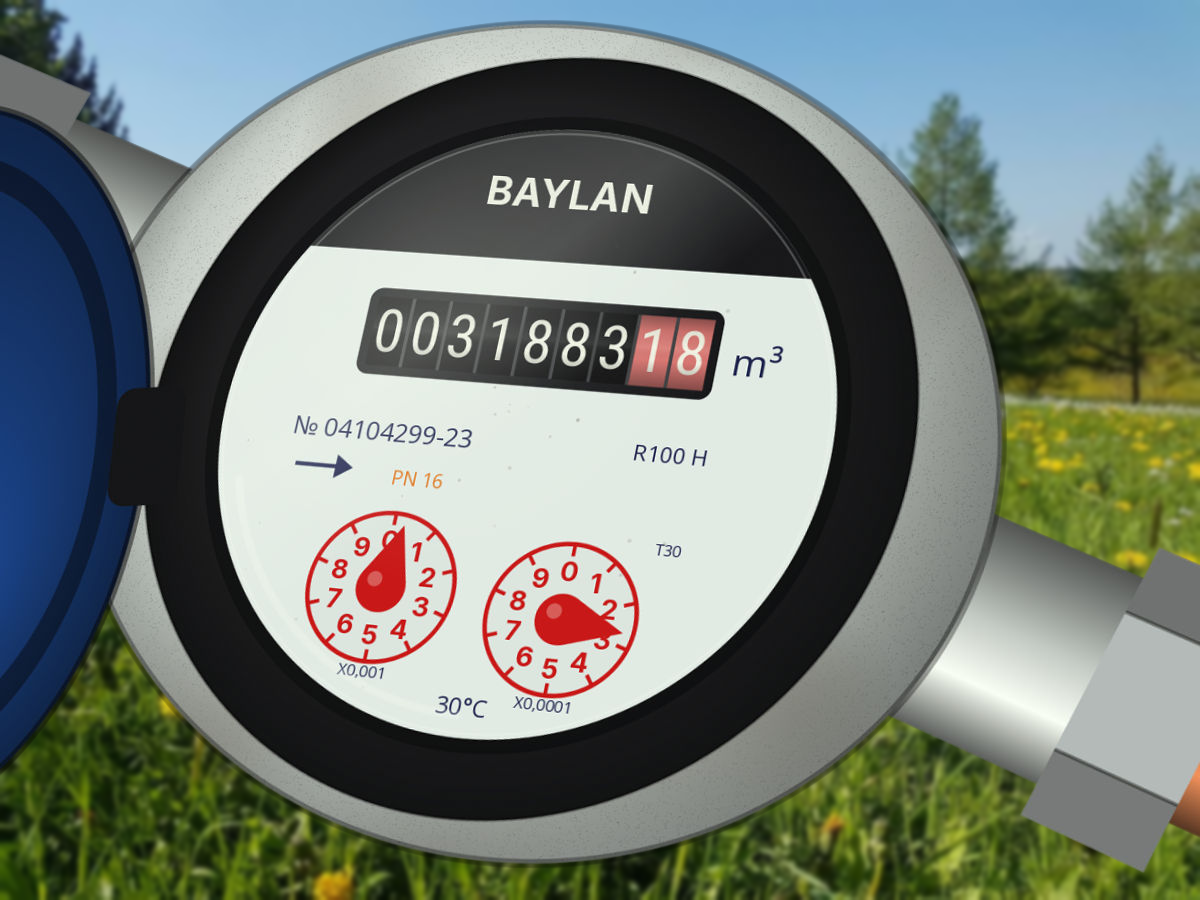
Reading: {"value": 31883.1802, "unit": "m³"}
